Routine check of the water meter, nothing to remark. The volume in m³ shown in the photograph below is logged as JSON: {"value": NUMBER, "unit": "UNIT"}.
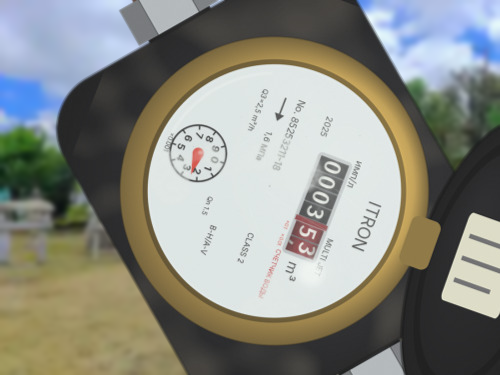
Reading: {"value": 3.532, "unit": "m³"}
